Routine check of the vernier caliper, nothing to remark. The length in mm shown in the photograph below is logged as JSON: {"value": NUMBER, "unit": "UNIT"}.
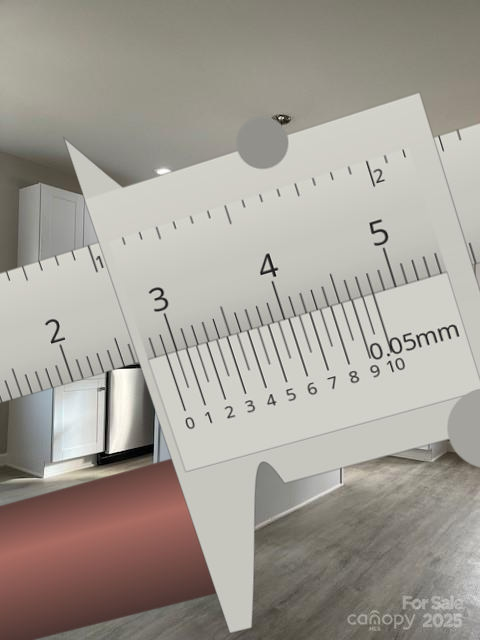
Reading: {"value": 29.0, "unit": "mm"}
